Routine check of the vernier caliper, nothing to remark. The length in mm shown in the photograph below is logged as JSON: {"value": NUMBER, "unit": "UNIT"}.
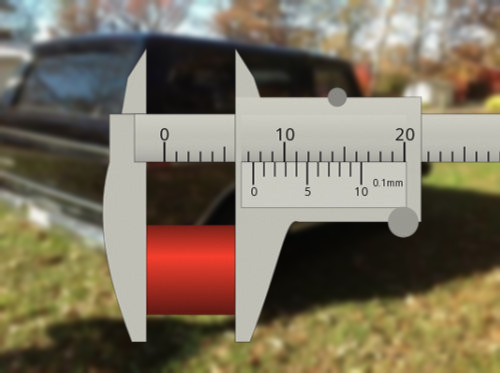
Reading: {"value": 7.4, "unit": "mm"}
